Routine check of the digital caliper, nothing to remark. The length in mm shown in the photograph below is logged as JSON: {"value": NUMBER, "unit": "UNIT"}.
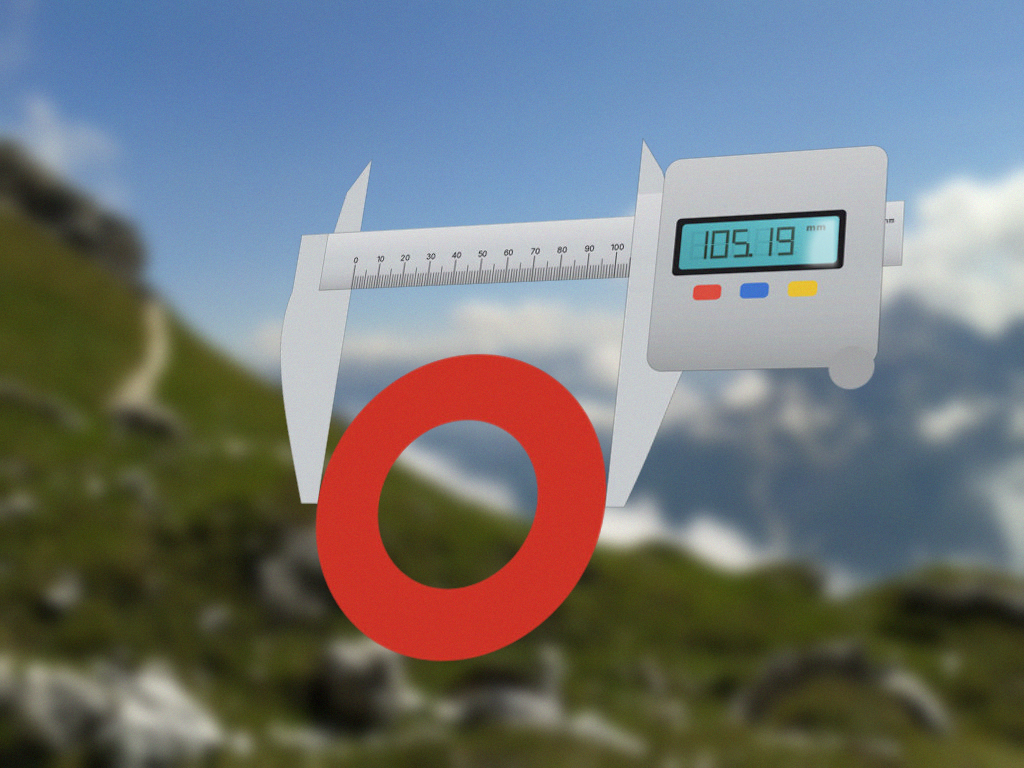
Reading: {"value": 105.19, "unit": "mm"}
